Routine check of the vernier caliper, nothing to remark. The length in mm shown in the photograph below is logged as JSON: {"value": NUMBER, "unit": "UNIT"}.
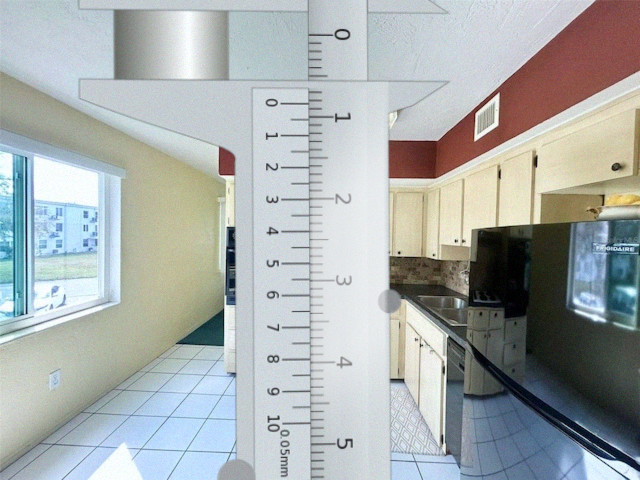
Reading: {"value": 8.4, "unit": "mm"}
